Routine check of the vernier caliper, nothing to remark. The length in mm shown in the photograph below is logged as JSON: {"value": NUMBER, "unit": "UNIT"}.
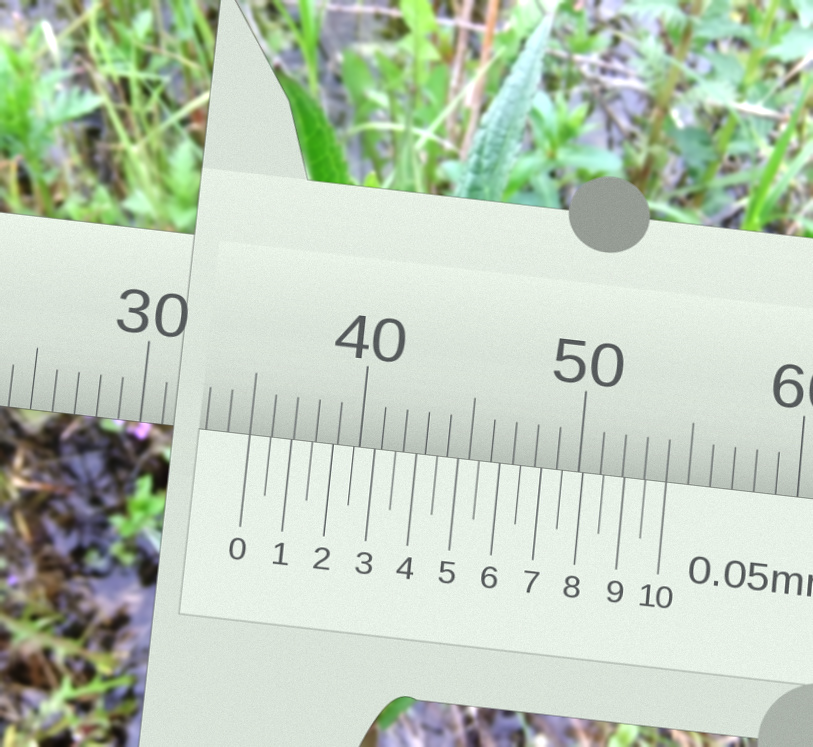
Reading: {"value": 35.0, "unit": "mm"}
